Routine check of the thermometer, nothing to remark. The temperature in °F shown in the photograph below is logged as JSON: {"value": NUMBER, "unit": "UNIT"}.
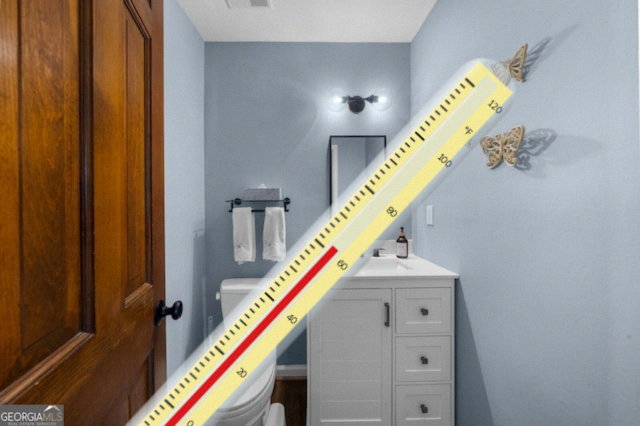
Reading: {"value": 62, "unit": "°F"}
